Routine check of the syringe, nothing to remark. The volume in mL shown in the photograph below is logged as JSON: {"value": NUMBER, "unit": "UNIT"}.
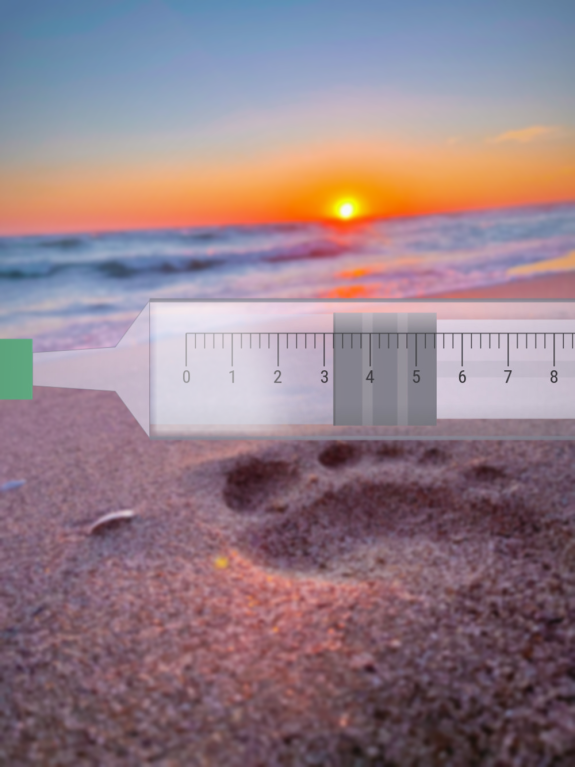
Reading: {"value": 3.2, "unit": "mL"}
